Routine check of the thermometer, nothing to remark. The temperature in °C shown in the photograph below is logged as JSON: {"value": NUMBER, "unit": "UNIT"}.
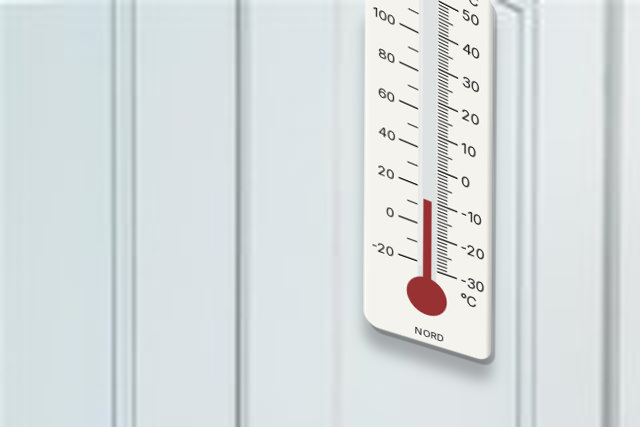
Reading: {"value": -10, "unit": "°C"}
